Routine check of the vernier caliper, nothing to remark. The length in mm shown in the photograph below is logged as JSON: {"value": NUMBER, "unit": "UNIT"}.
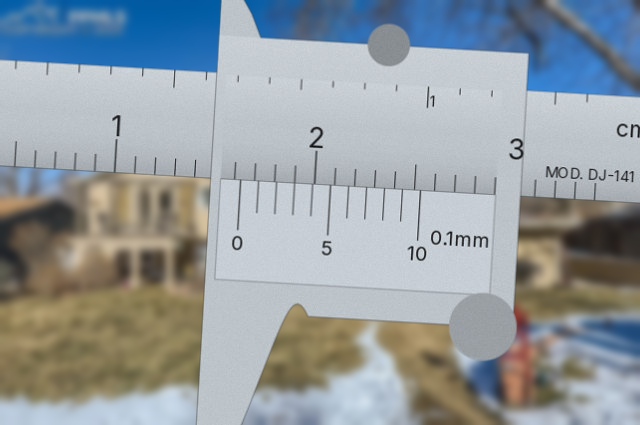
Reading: {"value": 16.3, "unit": "mm"}
